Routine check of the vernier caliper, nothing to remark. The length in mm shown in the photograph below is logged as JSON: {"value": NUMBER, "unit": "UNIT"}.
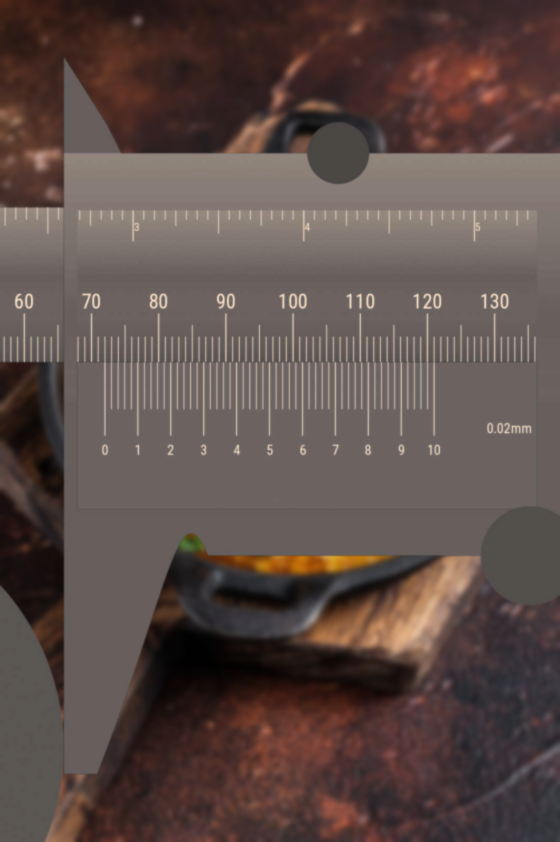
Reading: {"value": 72.0, "unit": "mm"}
